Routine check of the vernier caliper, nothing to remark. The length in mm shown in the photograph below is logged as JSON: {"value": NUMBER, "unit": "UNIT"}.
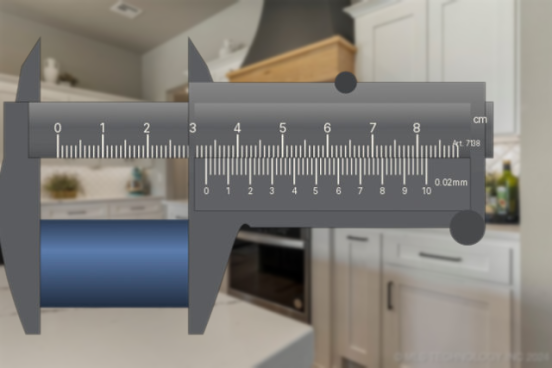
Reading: {"value": 33.0, "unit": "mm"}
